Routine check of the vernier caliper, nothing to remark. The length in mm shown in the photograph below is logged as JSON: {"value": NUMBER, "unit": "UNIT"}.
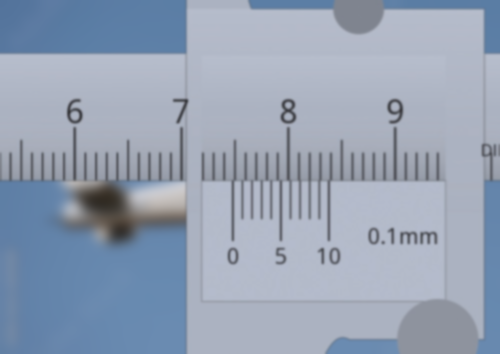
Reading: {"value": 74.8, "unit": "mm"}
